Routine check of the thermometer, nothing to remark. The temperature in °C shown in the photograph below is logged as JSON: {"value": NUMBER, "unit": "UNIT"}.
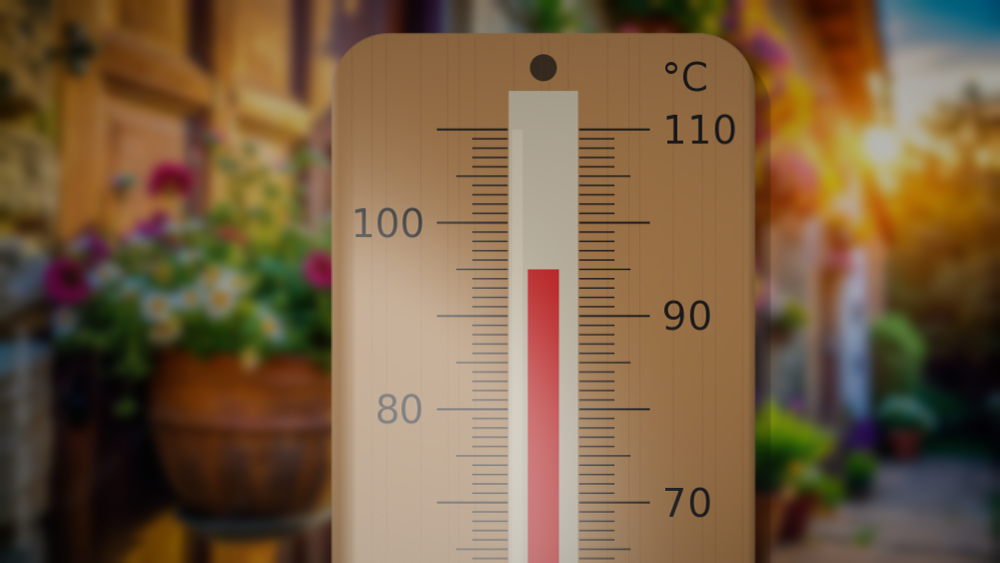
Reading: {"value": 95, "unit": "°C"}
